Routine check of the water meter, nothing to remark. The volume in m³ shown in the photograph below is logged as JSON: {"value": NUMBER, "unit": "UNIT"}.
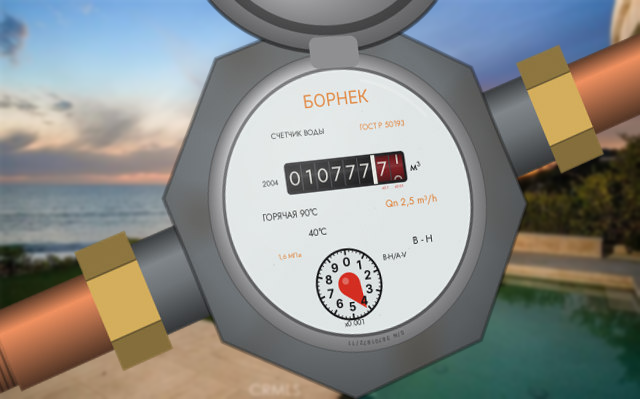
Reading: {"value": 10777.714, "unit": "m³"}
